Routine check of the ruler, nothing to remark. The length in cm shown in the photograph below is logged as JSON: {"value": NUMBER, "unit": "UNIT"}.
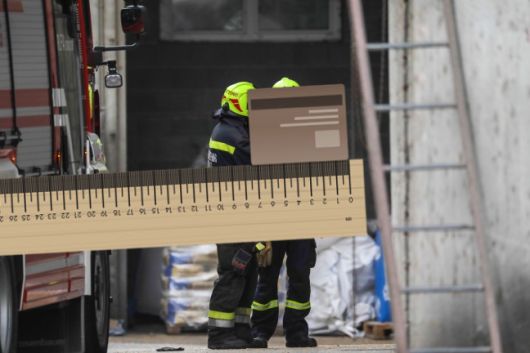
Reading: {"value": 7.5, "unit": "cm"}
